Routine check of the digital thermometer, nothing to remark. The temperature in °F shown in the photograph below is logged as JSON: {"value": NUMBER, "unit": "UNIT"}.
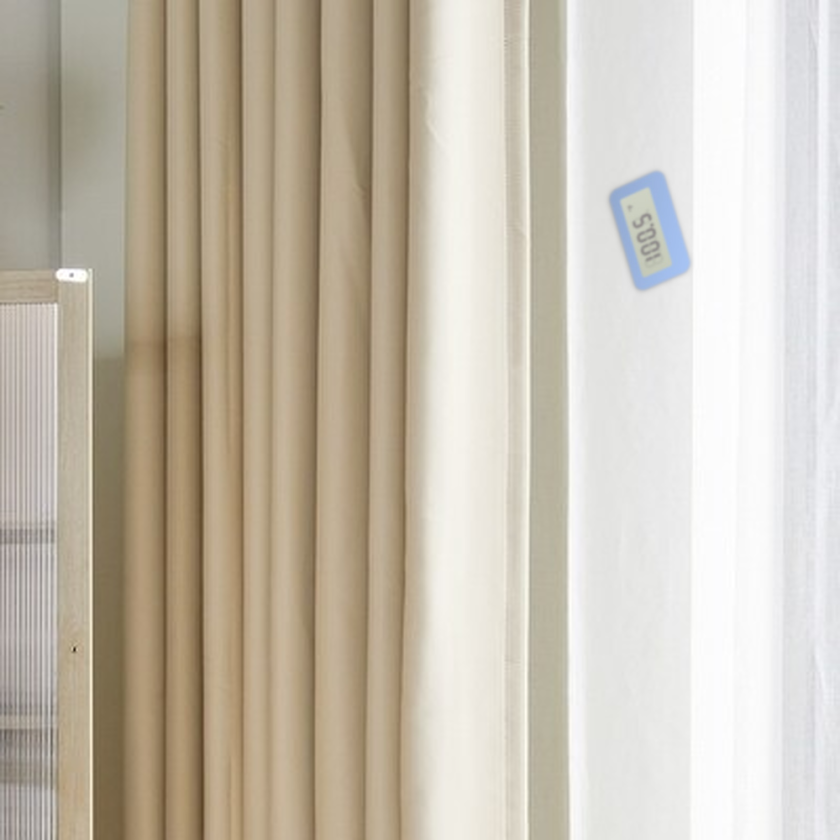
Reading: {"value": 100.5, "unit": "°F"}
